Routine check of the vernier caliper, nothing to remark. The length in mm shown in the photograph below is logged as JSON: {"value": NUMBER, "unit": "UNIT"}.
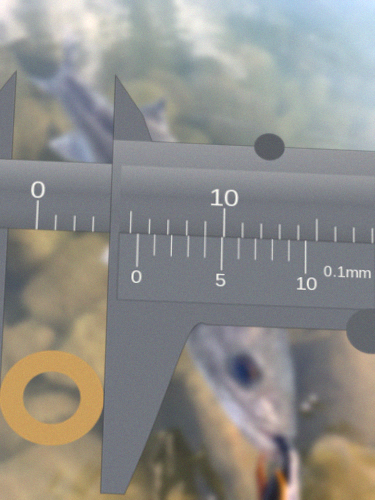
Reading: {"value": 5.4, "unit": "mm"}
